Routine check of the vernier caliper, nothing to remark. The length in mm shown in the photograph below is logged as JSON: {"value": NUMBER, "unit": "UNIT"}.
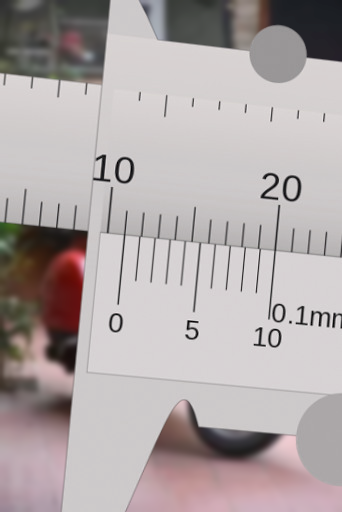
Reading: {"value": 11.0, "unit": "mm"}
